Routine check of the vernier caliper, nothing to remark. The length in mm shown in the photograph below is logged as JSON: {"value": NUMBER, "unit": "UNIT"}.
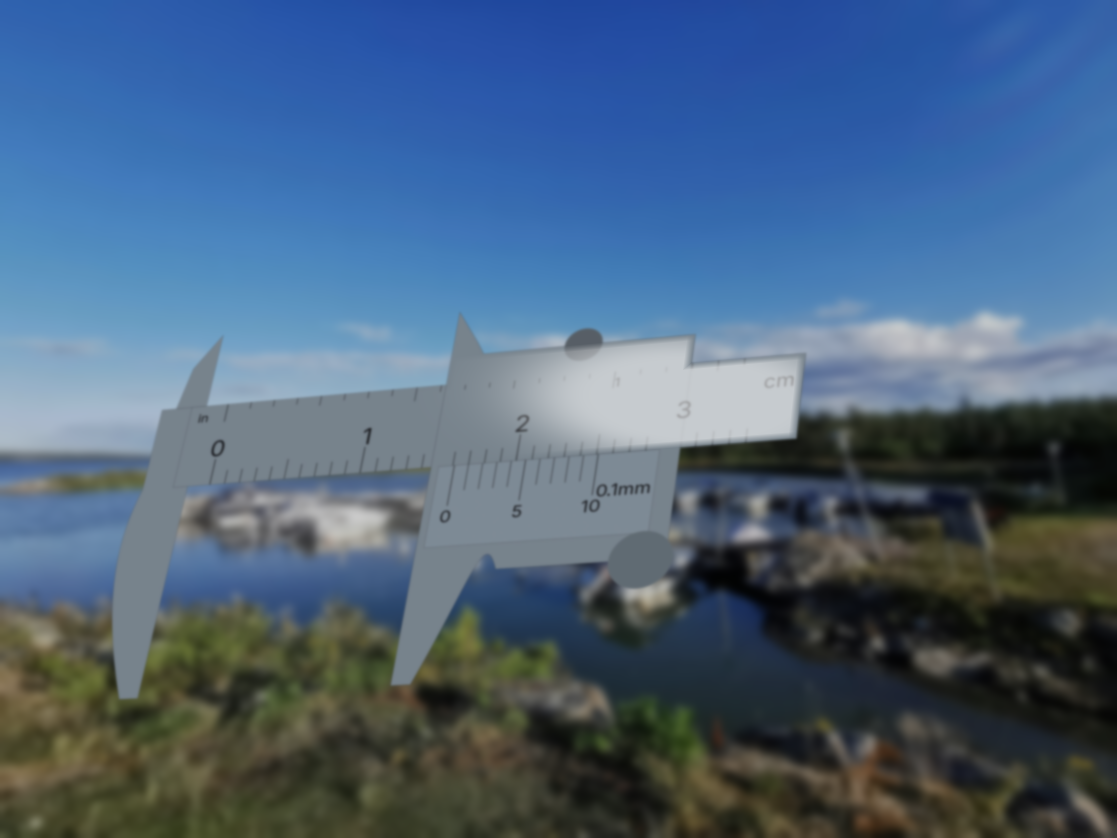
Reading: {"value": 16.1, "unit": "mm"}
